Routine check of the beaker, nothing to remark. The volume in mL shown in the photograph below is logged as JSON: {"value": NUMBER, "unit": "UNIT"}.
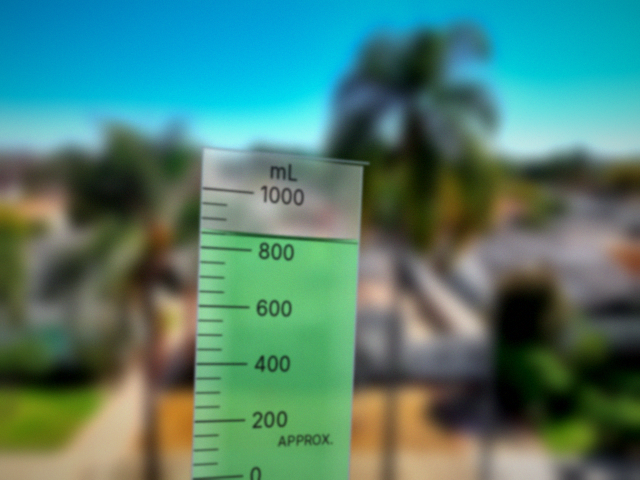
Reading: {"value": 850, "unit": "mL"}
